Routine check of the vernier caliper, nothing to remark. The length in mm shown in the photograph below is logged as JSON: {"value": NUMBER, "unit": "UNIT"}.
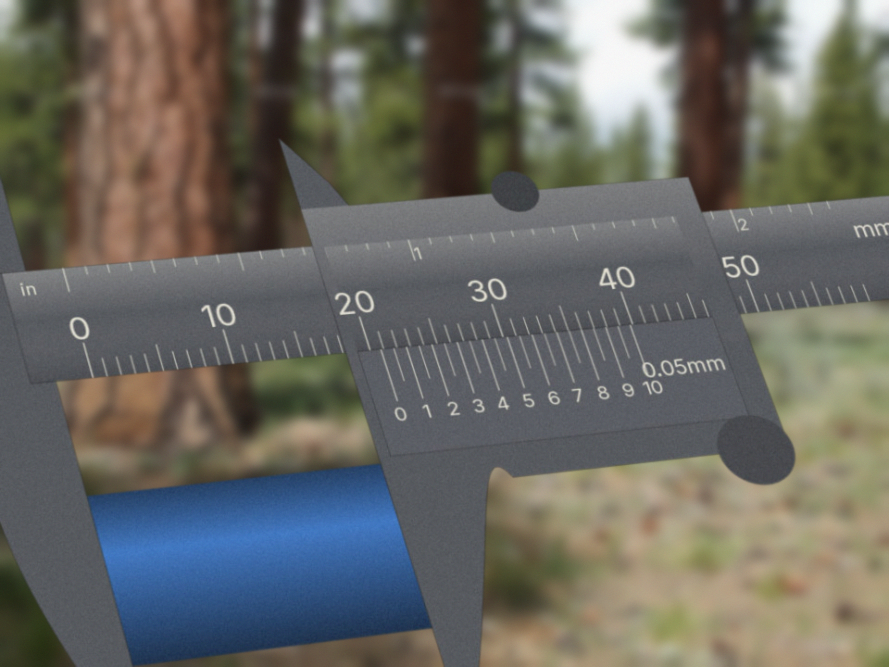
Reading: {"value": 20.8, "unit": "mm"}
